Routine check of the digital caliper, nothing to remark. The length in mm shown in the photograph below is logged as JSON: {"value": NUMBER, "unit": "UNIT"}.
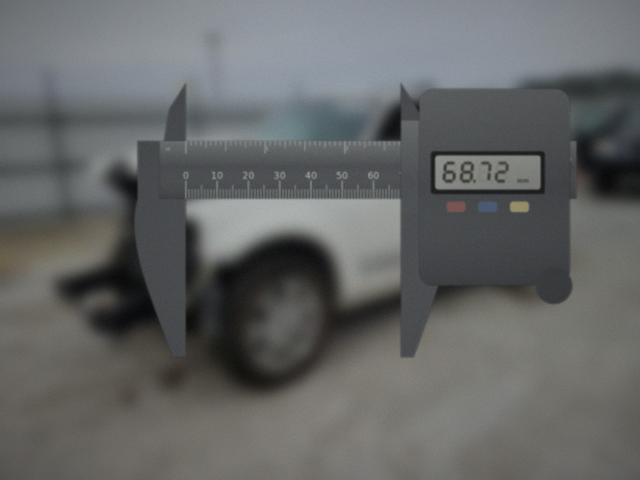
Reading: {"value": 68.72, "unit": "mm"}
